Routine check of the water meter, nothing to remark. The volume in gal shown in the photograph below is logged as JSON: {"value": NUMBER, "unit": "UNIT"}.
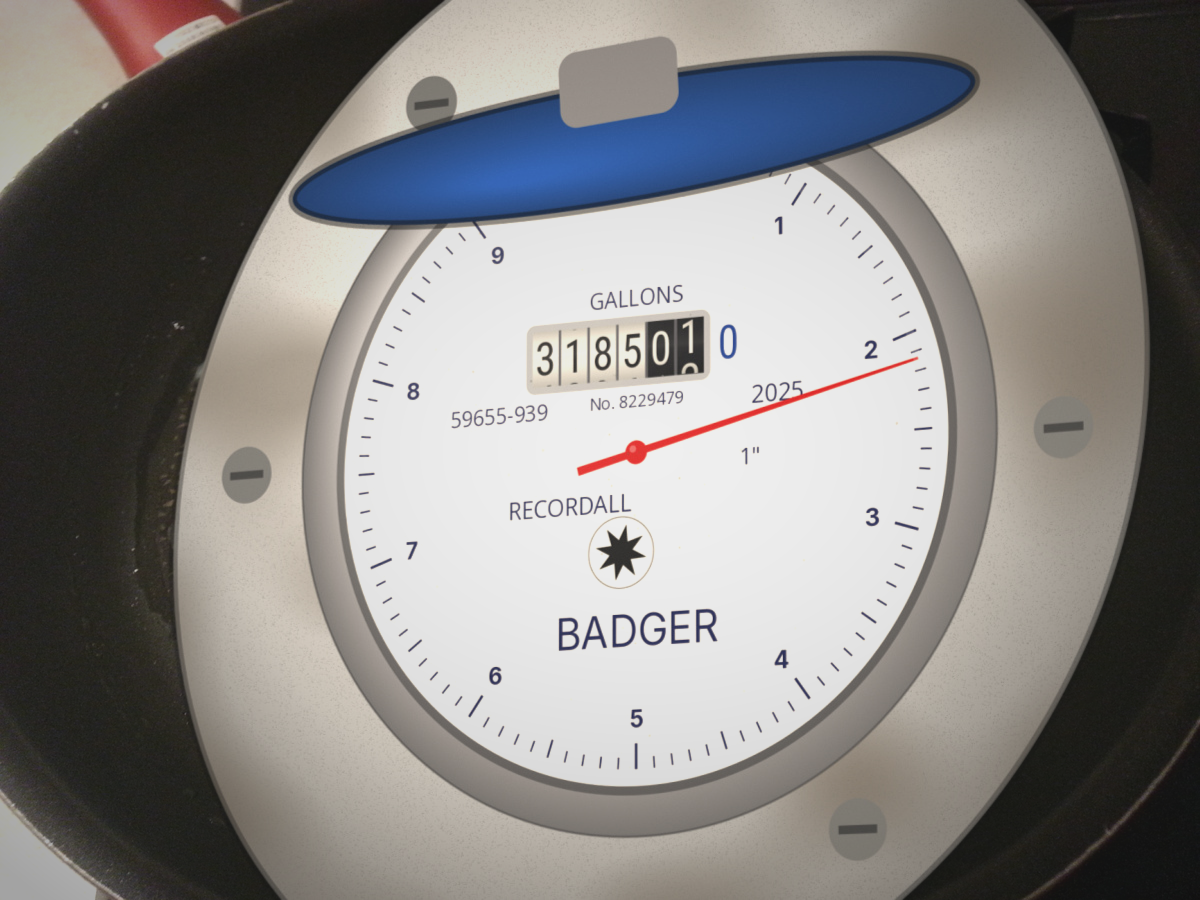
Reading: {"value": 3185012.1, "unit": "gal"}
